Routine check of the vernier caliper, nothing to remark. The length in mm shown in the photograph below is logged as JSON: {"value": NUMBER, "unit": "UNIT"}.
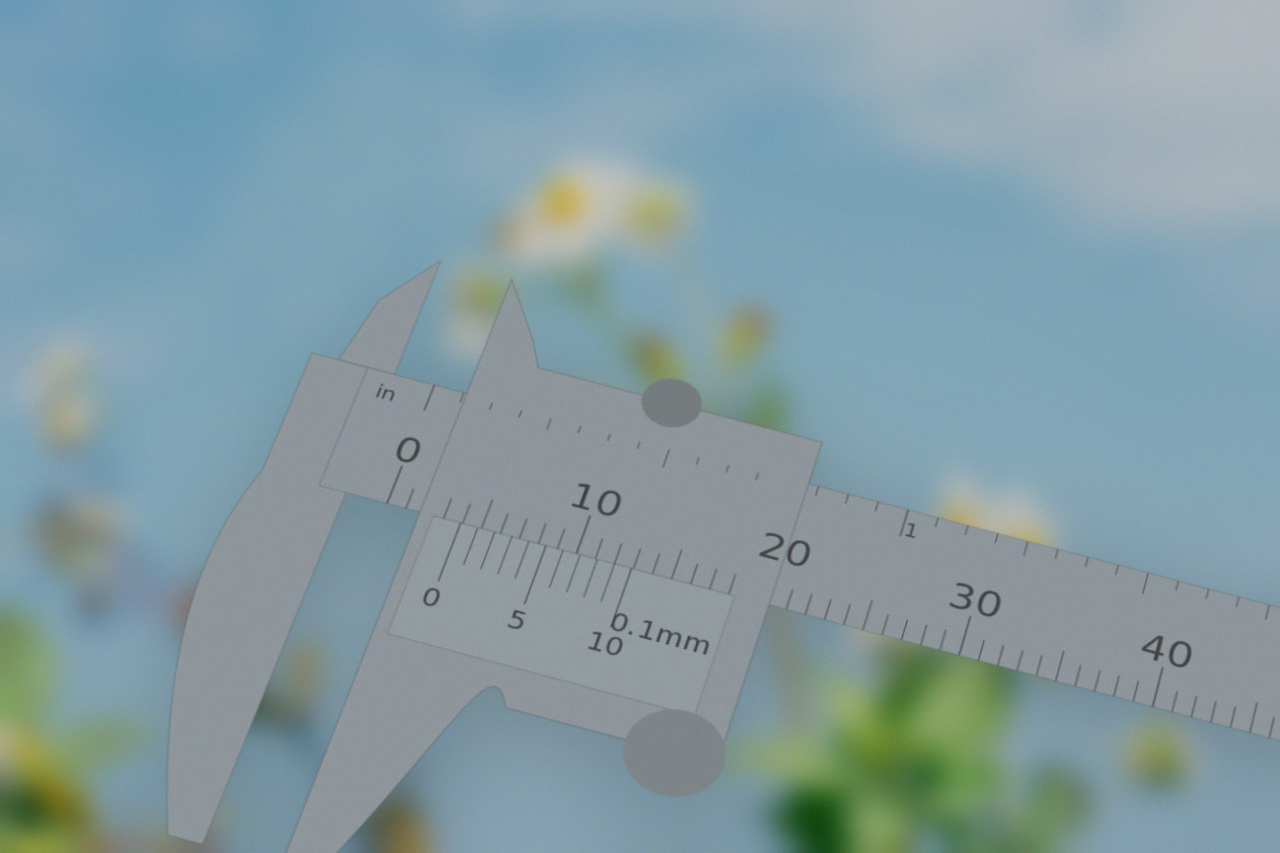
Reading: {"value": 3.9, "unit": "mm"}
